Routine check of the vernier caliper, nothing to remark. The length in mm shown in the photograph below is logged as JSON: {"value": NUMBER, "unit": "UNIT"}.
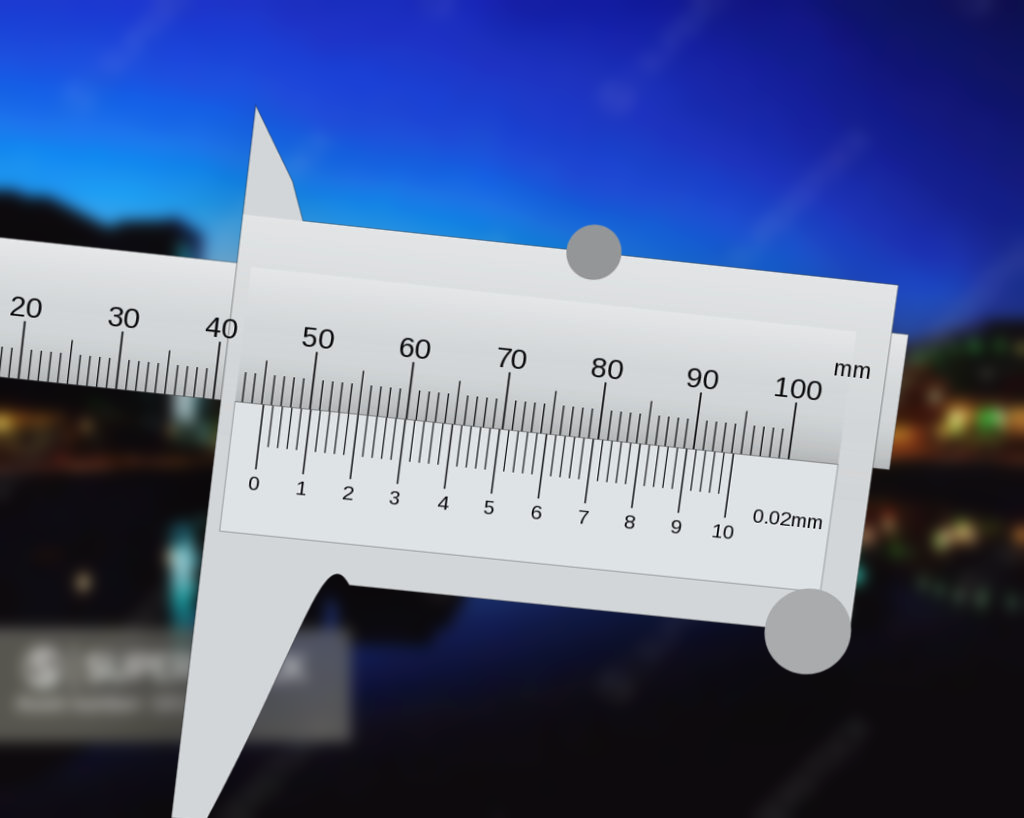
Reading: {"value": 45.2, "unit": "mm"}
